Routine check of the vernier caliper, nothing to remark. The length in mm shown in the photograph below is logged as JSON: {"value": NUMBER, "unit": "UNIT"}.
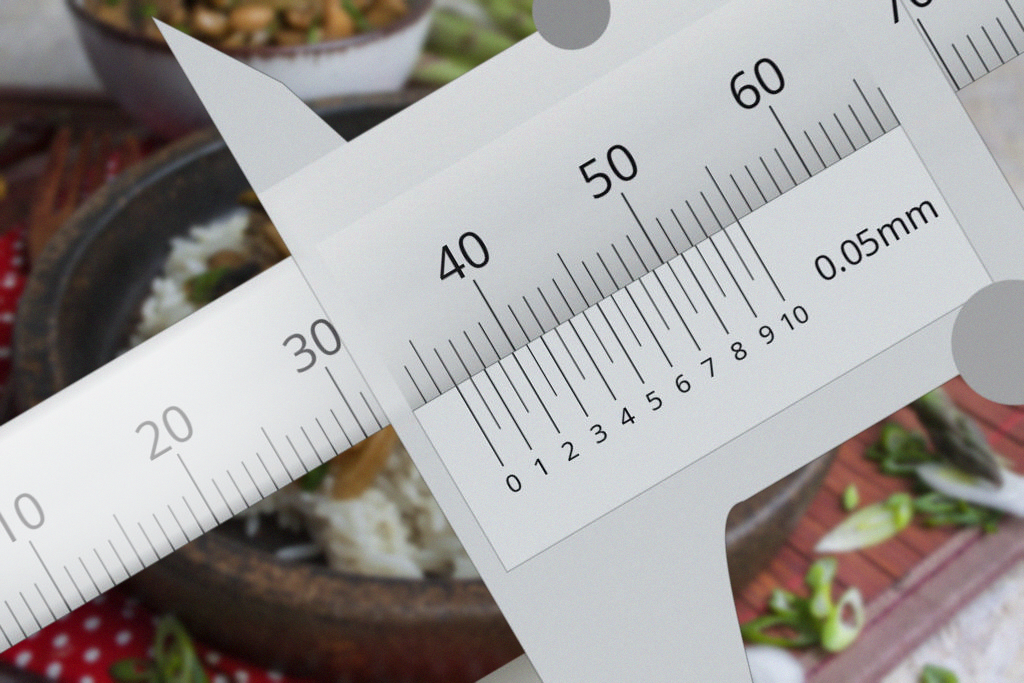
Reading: {"value": 36.0, "unit": "mm"}
